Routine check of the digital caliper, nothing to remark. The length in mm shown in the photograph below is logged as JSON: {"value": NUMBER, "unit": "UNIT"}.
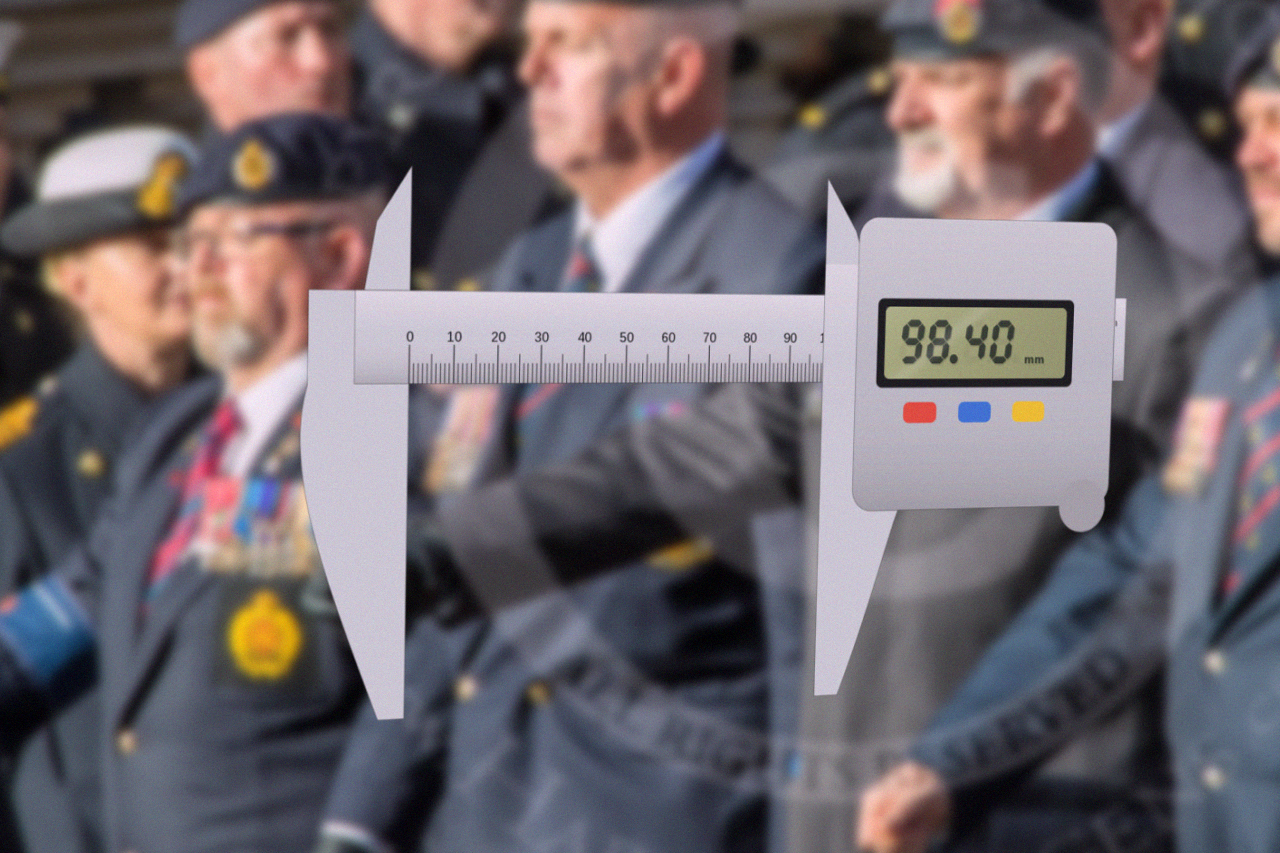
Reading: {"value": 98.40, "unit": "mm"}
